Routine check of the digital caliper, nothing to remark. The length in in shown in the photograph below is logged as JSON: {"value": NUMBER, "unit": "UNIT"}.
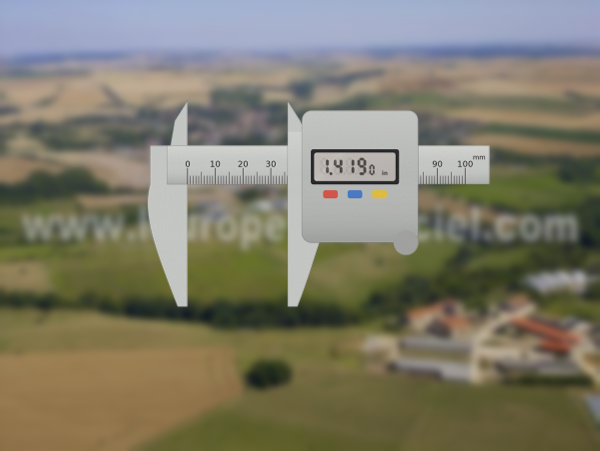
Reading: {"value": 1.4190, "unit": "in"}
